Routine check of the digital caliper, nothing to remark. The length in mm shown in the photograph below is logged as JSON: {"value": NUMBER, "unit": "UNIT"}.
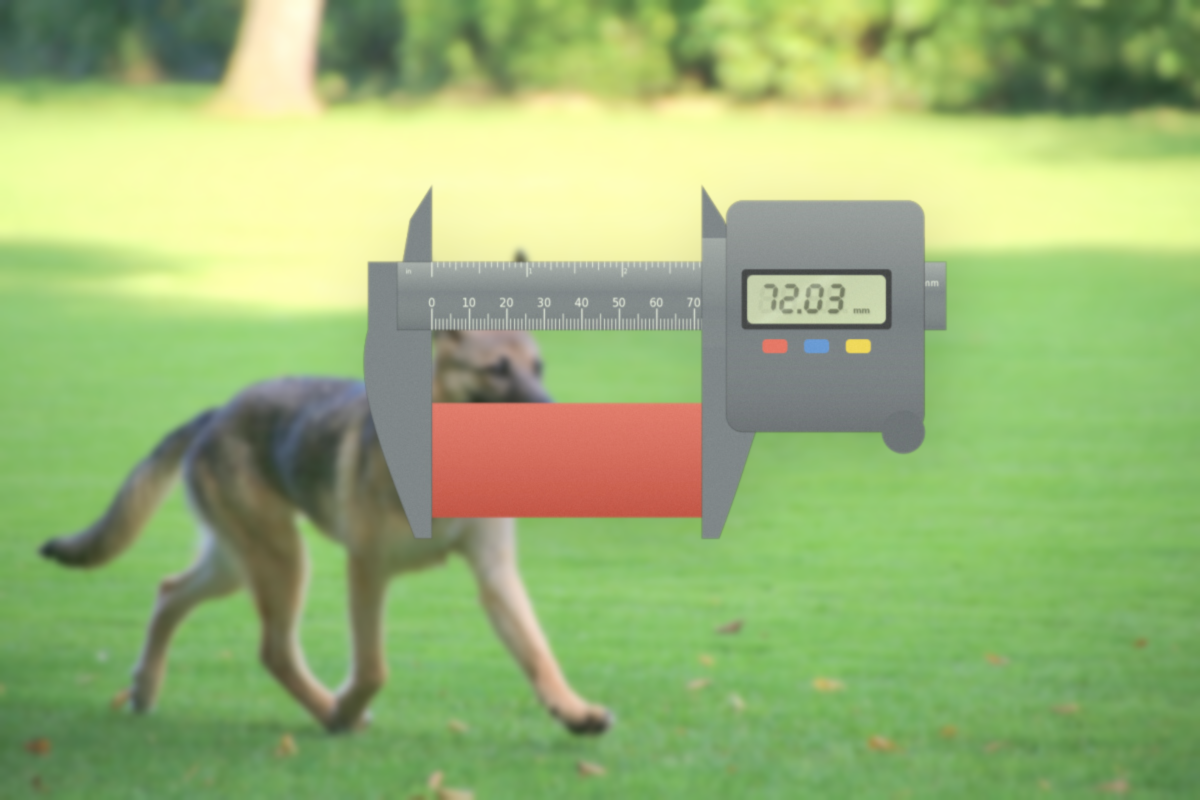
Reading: {"value": 72.03, "unit": "mm"}
